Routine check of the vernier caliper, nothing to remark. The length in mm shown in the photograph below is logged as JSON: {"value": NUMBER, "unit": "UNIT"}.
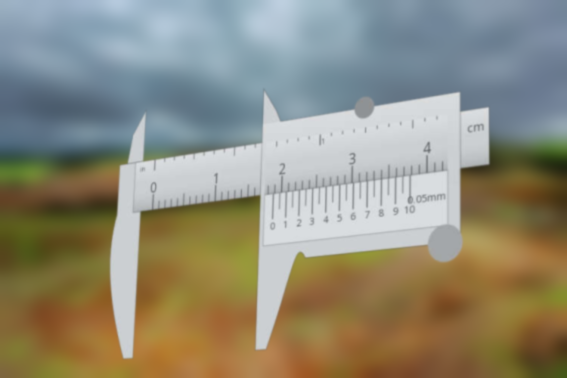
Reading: {"value": 18.8, "unit": "mm"}
